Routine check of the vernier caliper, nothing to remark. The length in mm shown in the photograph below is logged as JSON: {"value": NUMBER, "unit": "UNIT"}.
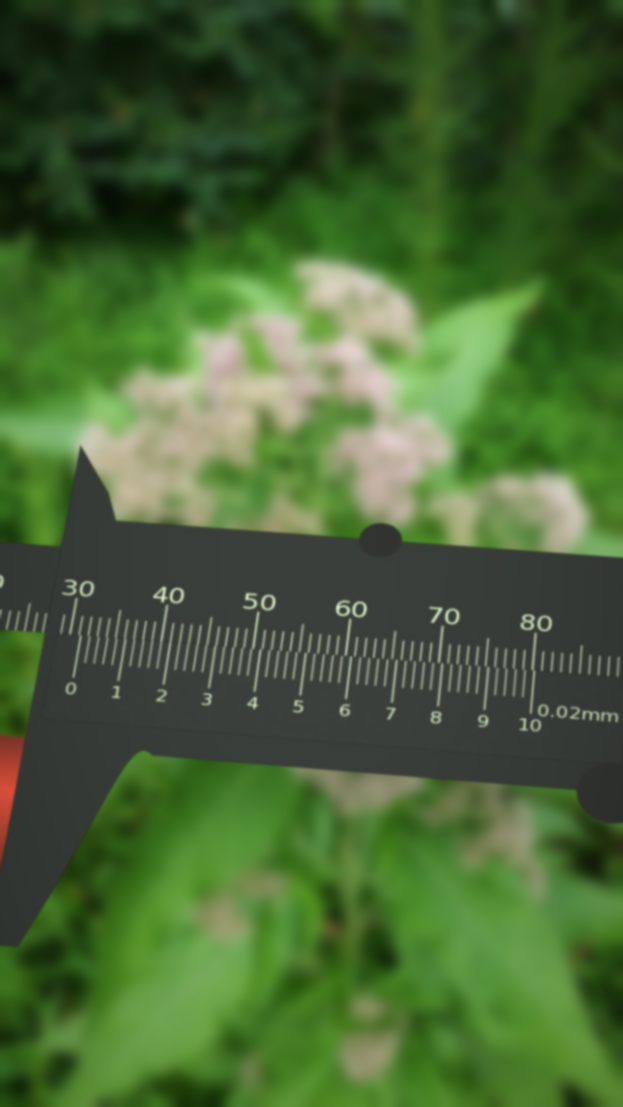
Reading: {"value": 31.2, "unit": "mm"}
